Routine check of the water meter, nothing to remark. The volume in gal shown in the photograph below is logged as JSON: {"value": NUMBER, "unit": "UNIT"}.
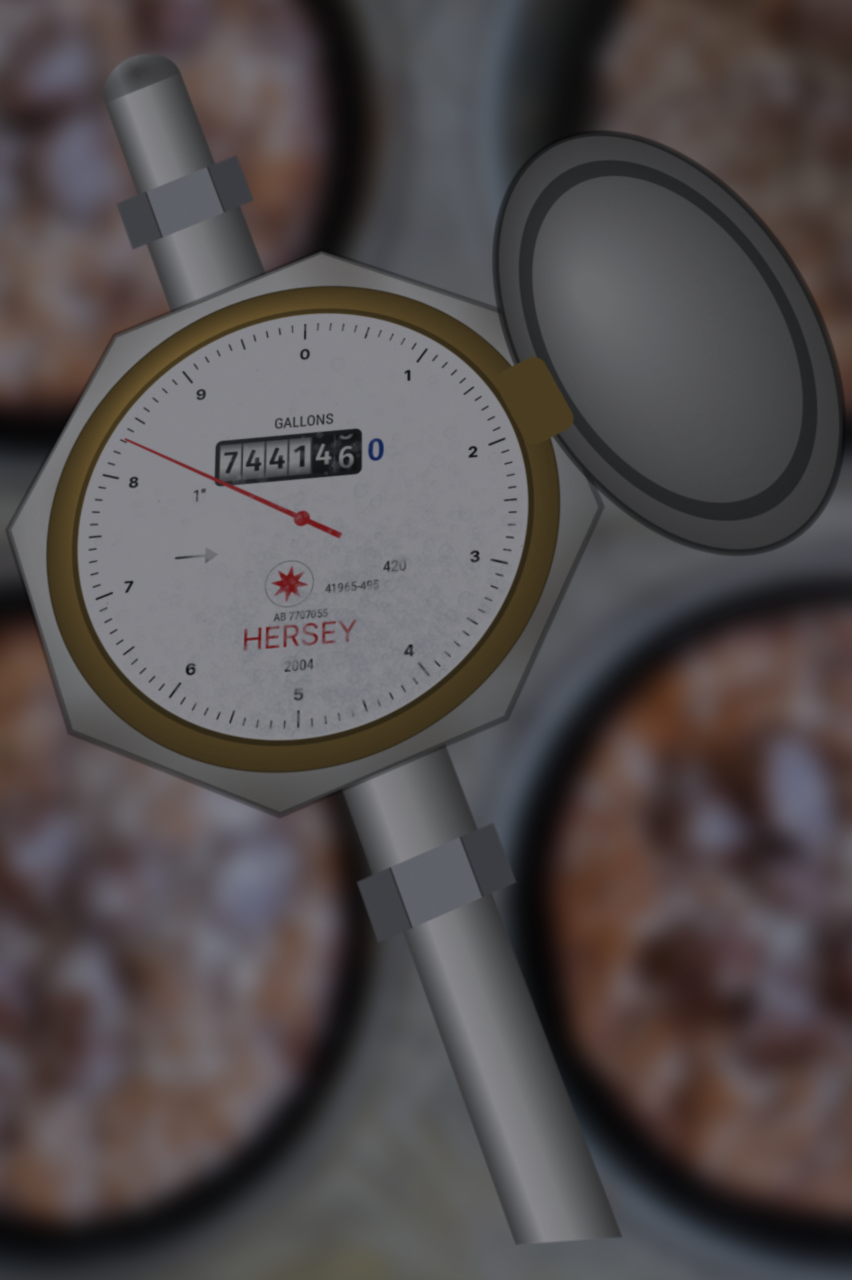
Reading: {"value": 7441458.3, "unit": "gal"}
